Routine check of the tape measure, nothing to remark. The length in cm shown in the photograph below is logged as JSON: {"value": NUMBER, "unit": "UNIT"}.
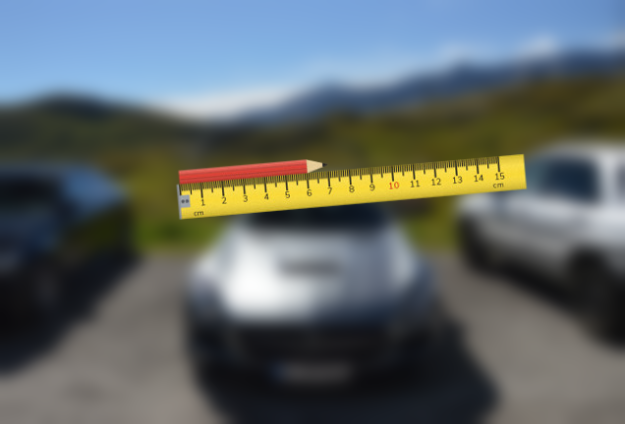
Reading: {"value": 7, "unit": "cm"}
